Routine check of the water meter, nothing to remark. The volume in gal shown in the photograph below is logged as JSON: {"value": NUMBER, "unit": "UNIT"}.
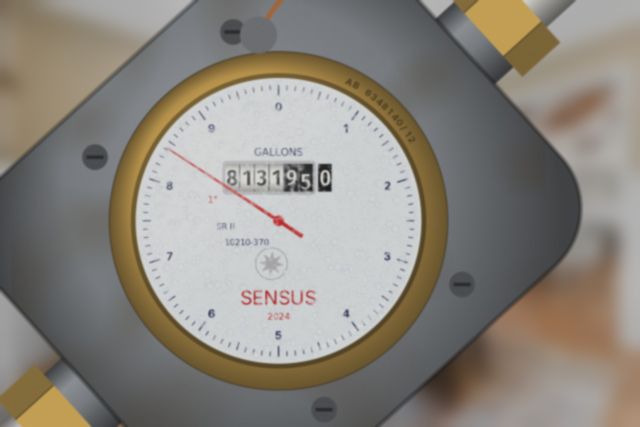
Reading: {"value": 8131948.4, "unit": "gal"}
